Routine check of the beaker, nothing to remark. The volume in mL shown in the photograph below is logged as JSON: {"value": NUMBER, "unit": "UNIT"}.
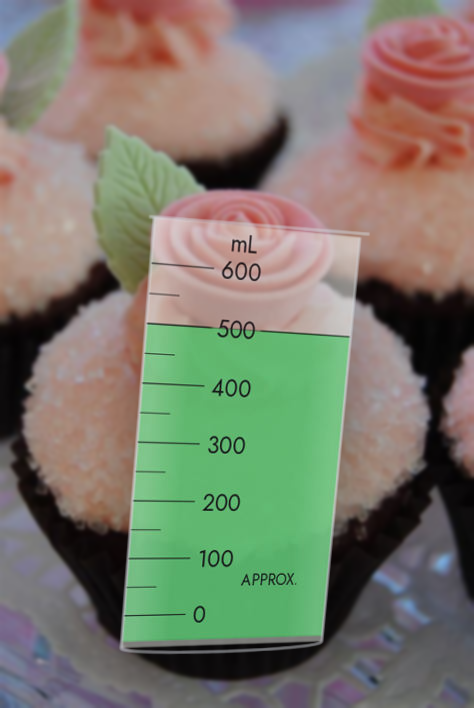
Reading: {"value": 500, "unit": "mL"}
